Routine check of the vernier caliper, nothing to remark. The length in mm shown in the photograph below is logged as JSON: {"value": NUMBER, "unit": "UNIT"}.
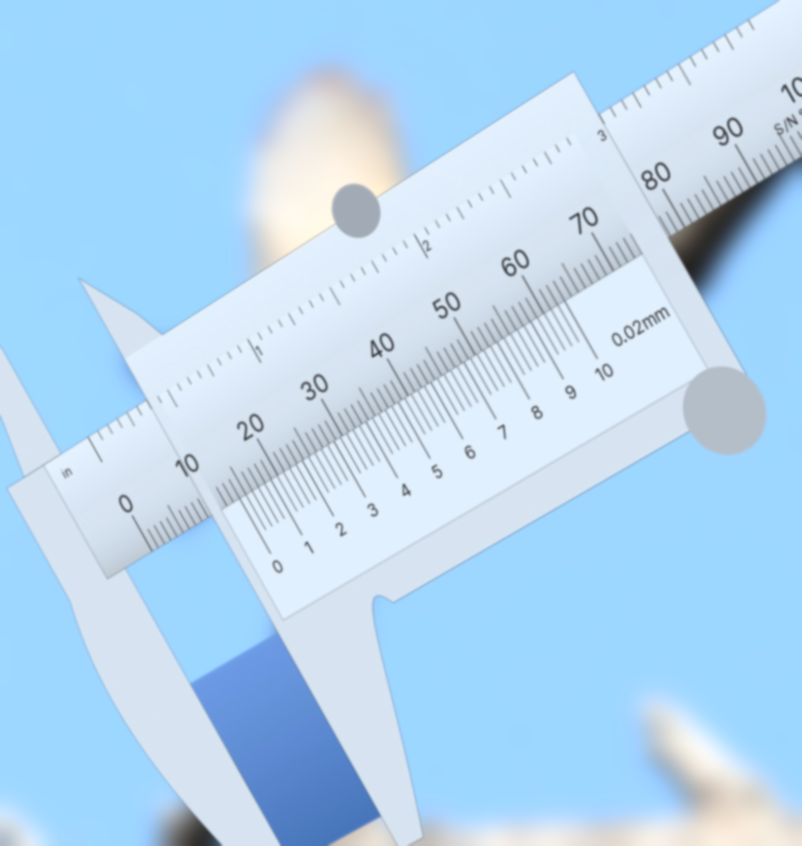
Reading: {"value": 14.0, "unit": "mm"}
